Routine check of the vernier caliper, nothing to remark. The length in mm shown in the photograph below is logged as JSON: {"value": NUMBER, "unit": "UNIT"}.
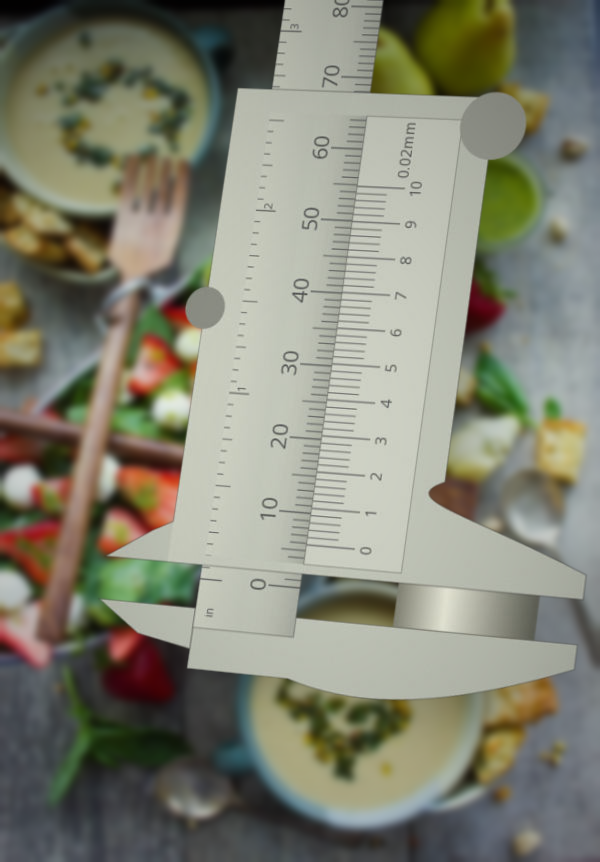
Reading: {"value": 5.8, "unit": "mm"}
